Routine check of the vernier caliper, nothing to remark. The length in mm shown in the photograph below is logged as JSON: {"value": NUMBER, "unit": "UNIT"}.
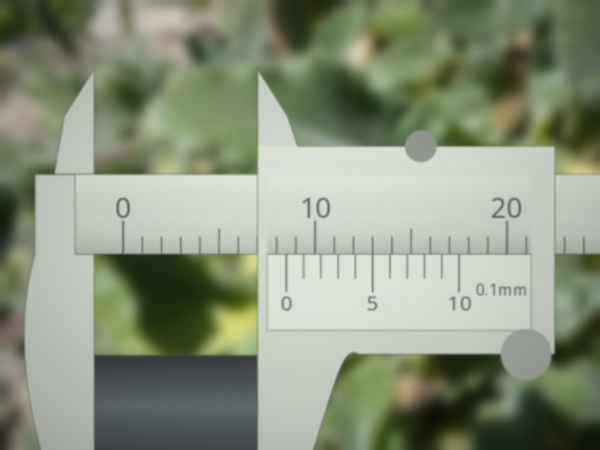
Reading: {"value": 8.5, "unit": "mm"}
